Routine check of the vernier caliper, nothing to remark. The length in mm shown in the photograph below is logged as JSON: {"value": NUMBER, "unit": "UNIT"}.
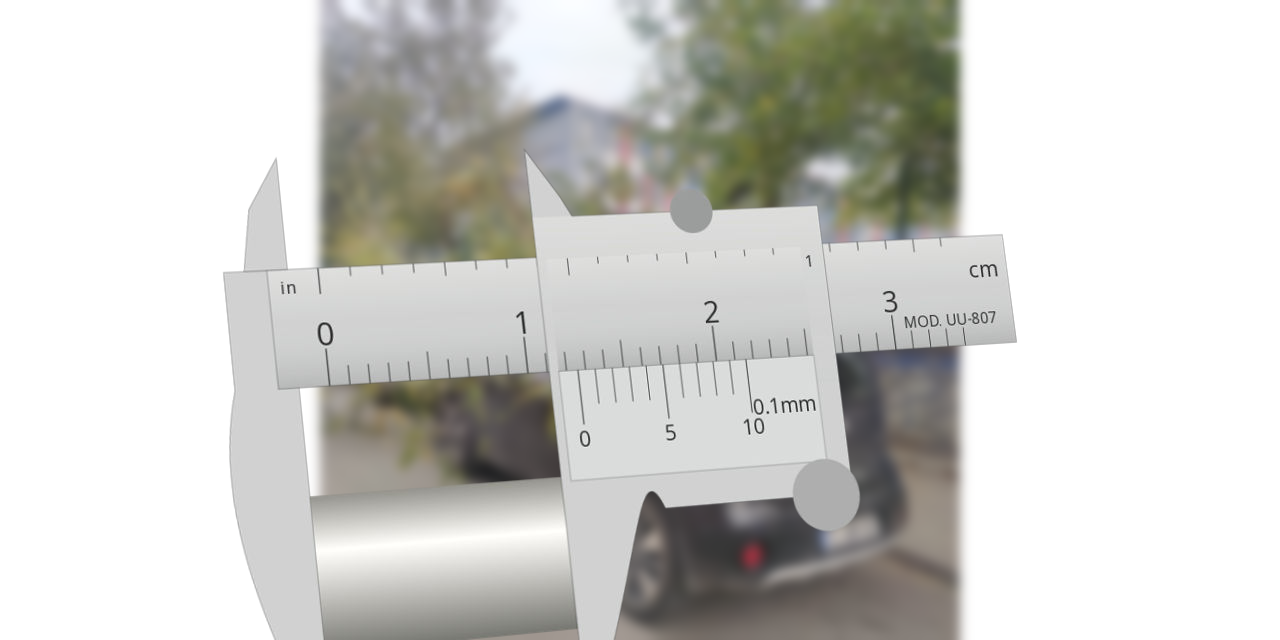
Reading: {"value": 12.6, "unit": "mm"}
